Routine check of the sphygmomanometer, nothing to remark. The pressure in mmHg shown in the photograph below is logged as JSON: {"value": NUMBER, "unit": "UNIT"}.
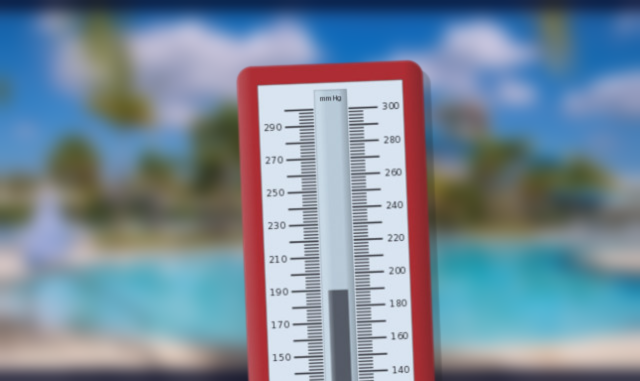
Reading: {"value": 190, "unit": "mmHg"}
